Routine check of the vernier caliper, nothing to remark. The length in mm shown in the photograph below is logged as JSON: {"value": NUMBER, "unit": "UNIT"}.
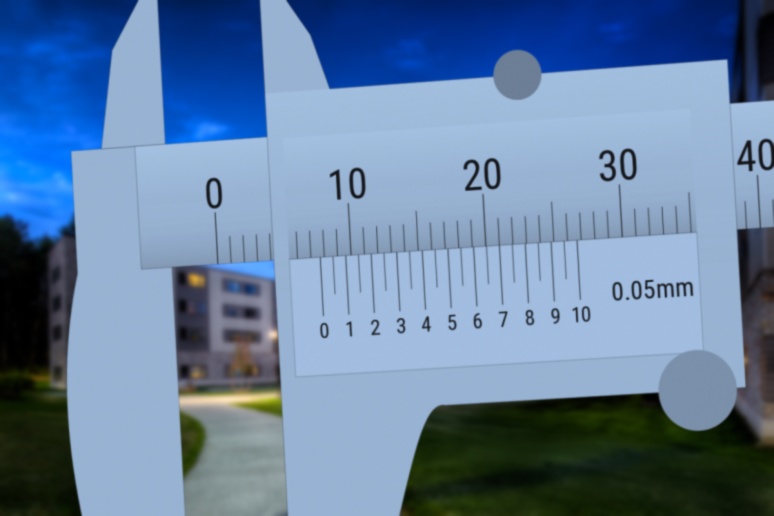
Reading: {"value": 7.7, "unit": "mm"}
